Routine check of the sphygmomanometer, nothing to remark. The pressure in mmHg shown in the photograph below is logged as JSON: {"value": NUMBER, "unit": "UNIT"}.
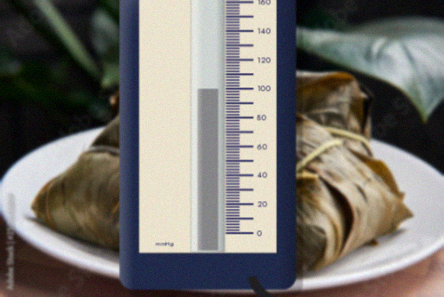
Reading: {"value": 100, "unit": "mmHg"}
